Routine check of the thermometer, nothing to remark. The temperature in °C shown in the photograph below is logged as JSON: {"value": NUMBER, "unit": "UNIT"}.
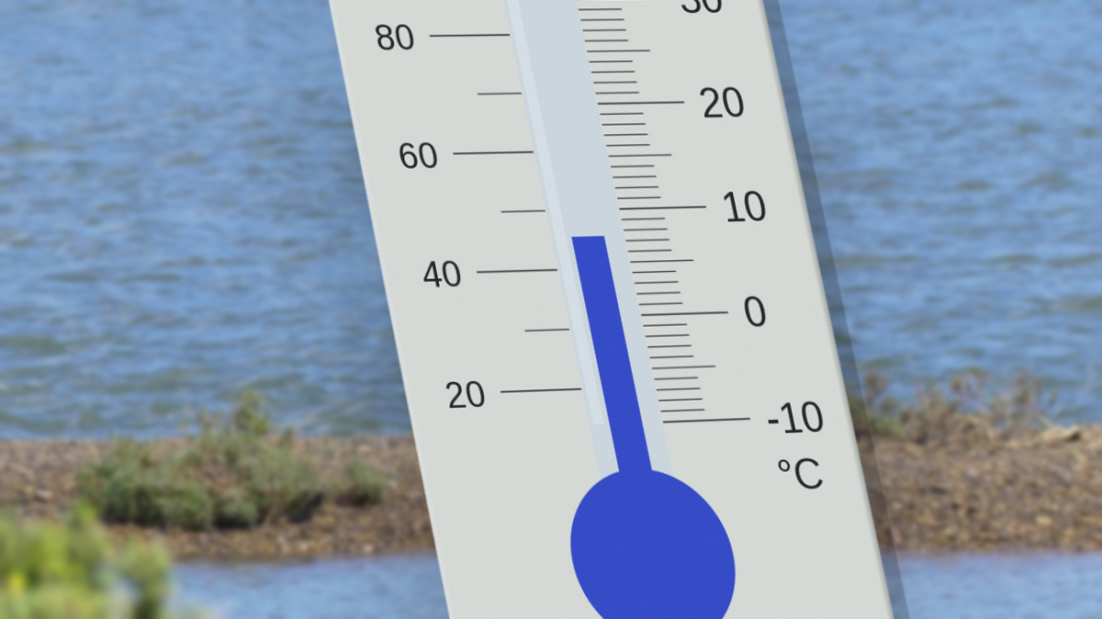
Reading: {"value": 7.5, "unit": "°C"}
